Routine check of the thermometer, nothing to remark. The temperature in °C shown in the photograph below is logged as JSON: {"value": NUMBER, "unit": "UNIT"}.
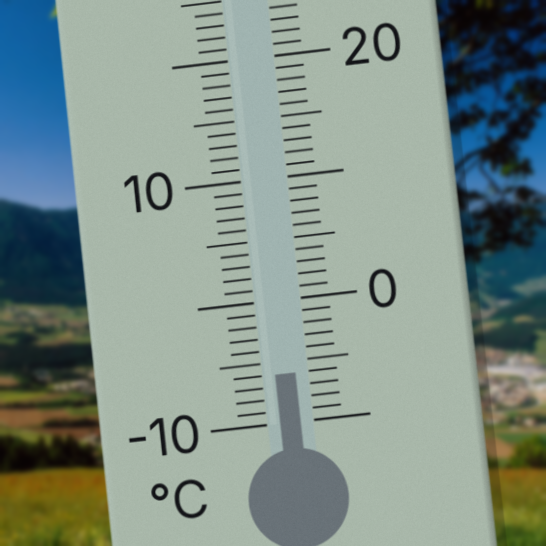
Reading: {"value": -6, "unit": "°C"}
